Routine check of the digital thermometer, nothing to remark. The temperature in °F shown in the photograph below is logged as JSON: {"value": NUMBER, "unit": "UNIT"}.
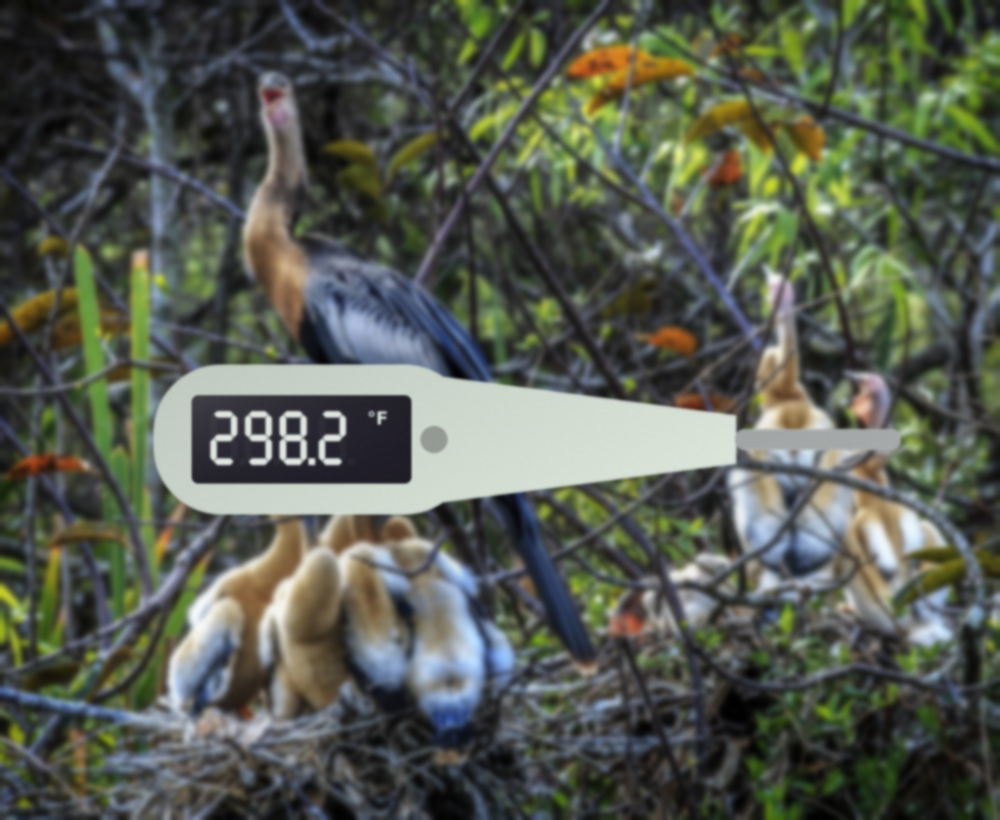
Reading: {"value": 298.2, "unit": "°F"}
